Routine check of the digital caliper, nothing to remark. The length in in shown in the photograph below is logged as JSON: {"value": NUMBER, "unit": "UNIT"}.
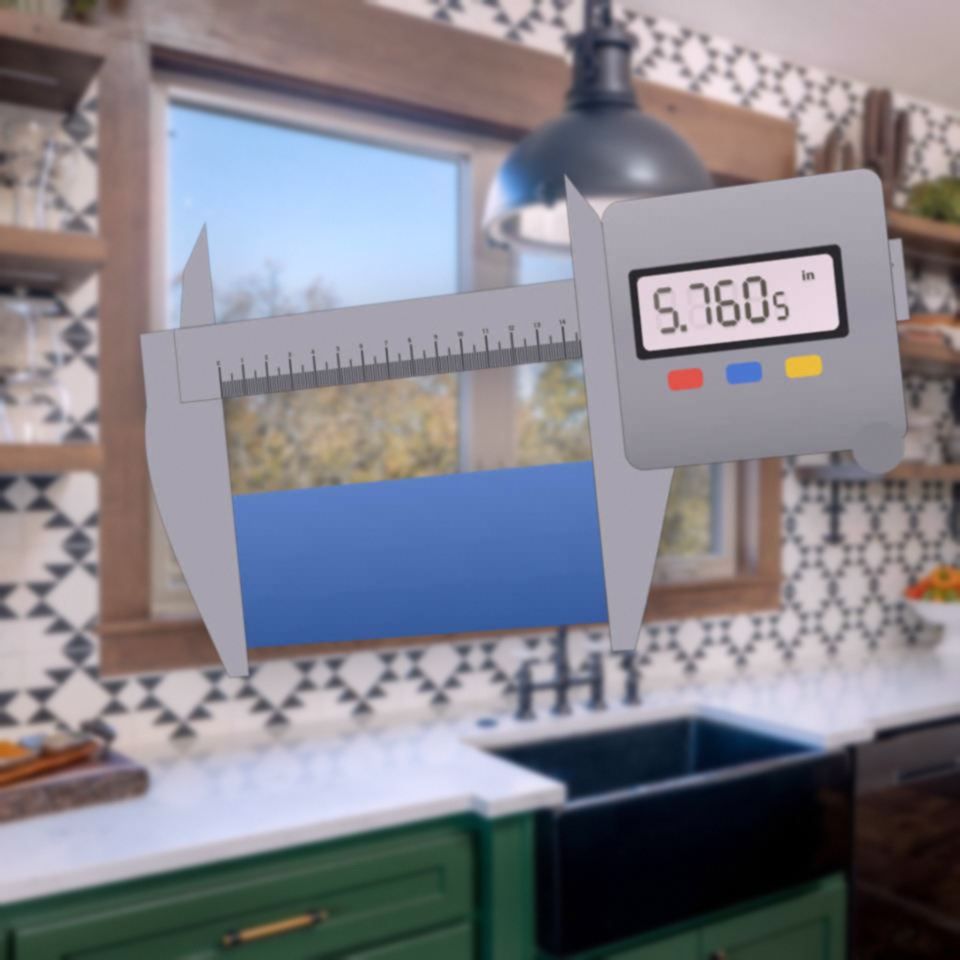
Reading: {"value": 5.7605, "unit": "in"}
